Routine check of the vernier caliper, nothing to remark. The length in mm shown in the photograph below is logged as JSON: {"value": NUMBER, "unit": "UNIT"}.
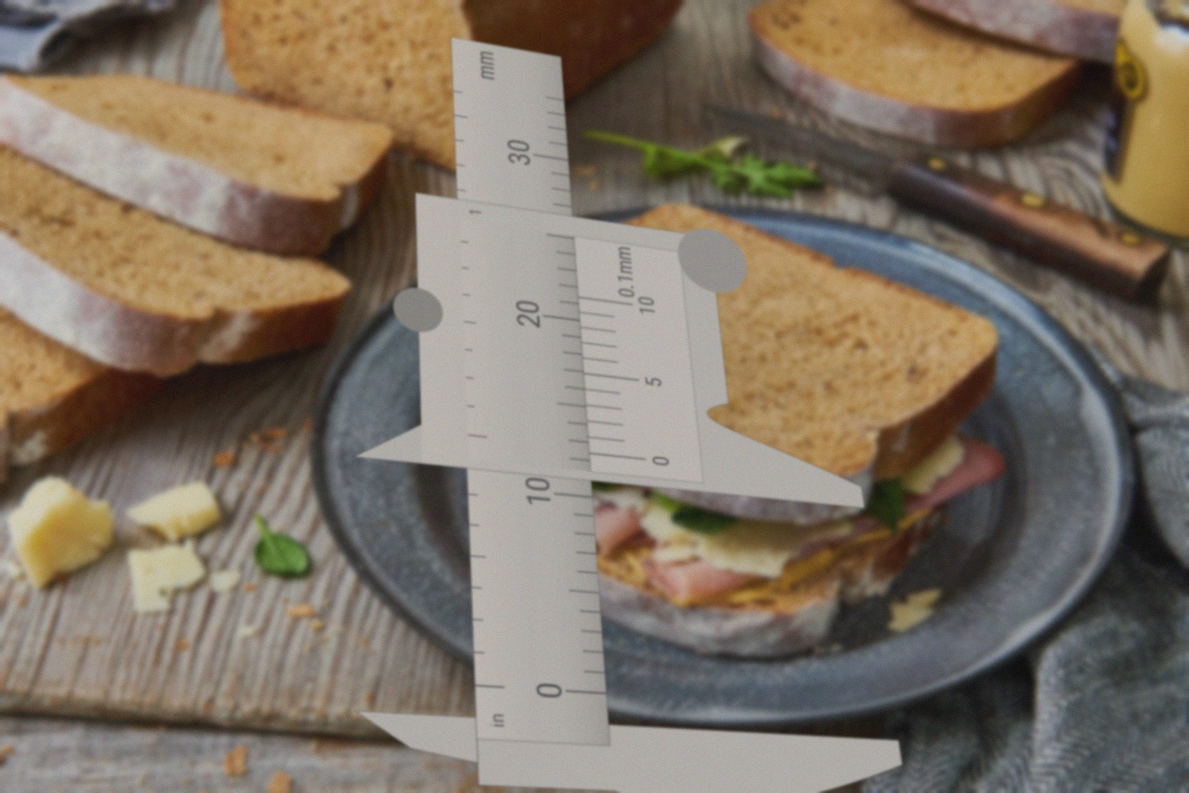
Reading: {"value": 12.4, "unit": "mm"}
